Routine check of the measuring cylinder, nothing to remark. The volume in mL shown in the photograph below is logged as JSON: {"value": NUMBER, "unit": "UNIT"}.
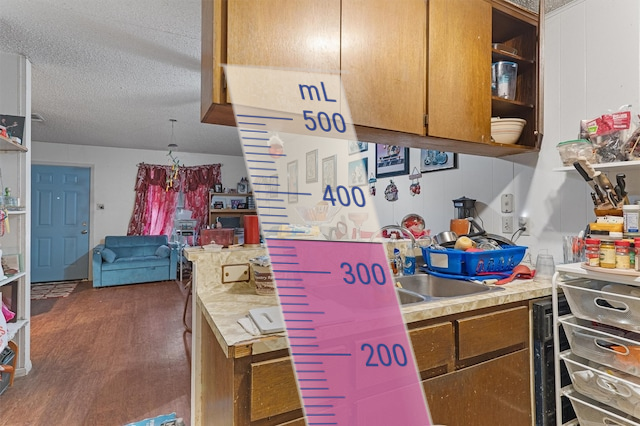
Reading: {"value": 340, "unit": "mL"}
